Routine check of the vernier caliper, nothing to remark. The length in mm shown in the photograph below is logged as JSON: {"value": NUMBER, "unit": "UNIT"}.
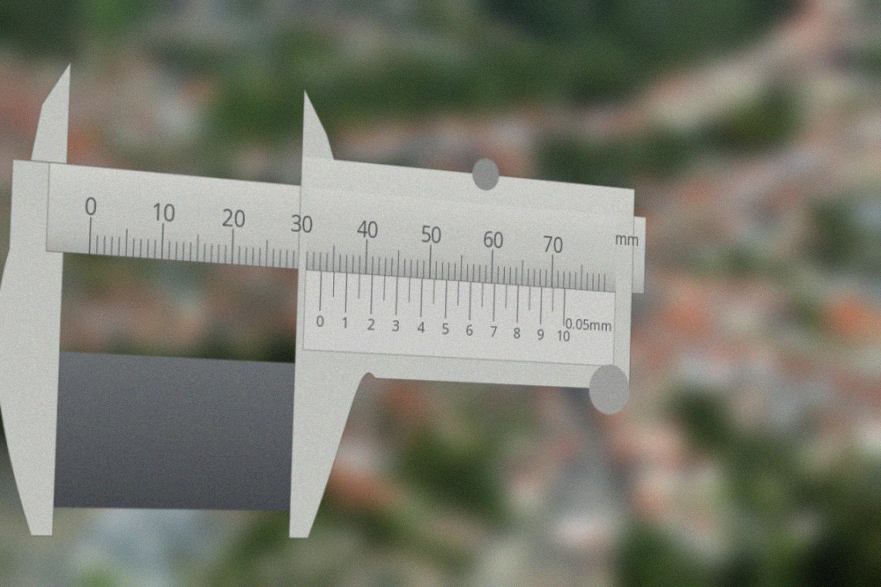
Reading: {"value": 33.2, "unit": "mm"}
